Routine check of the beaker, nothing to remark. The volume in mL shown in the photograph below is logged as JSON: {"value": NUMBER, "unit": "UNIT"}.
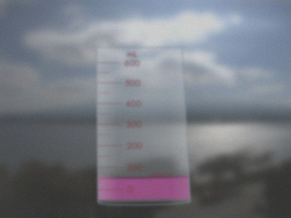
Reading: {"value": 50, "unit": "mL"}
